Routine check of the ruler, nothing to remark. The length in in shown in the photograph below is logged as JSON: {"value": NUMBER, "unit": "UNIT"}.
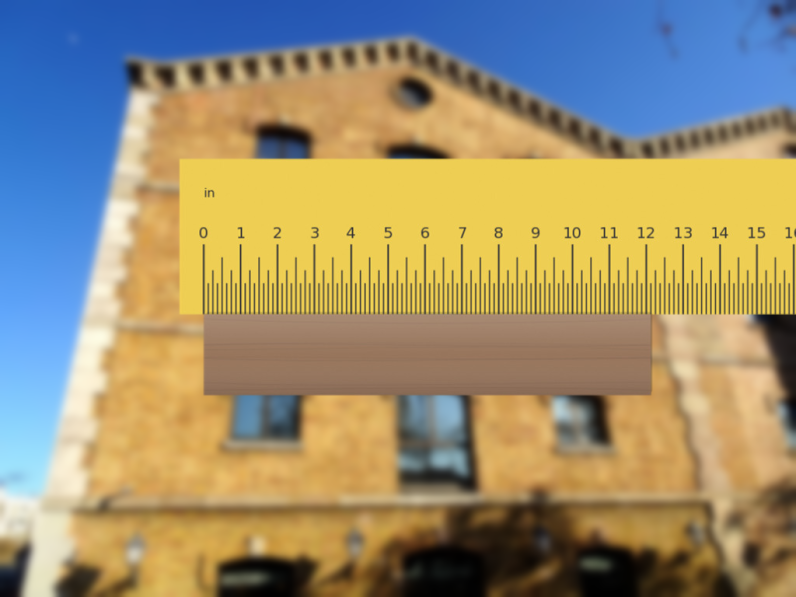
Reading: {"value": 12.125, "unit": "in"}
